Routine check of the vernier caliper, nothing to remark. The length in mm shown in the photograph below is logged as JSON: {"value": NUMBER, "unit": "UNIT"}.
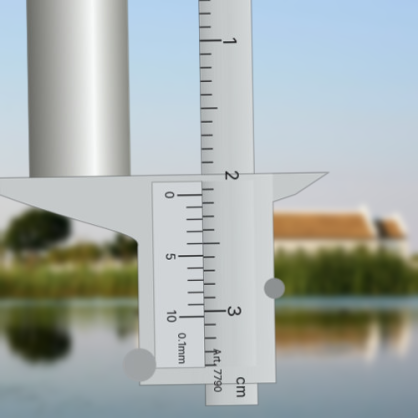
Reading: {"value": 21.4, "unit": "mm"}
